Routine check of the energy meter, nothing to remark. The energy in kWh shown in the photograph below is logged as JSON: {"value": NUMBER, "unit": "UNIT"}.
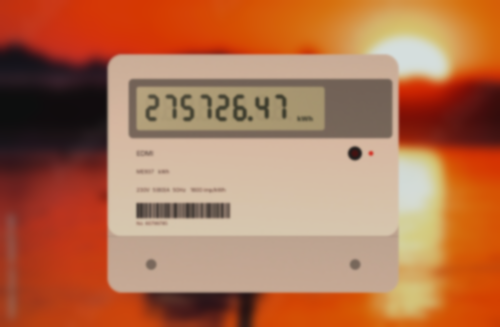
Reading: {"value": 275726.47, "unit": "kWh"}
